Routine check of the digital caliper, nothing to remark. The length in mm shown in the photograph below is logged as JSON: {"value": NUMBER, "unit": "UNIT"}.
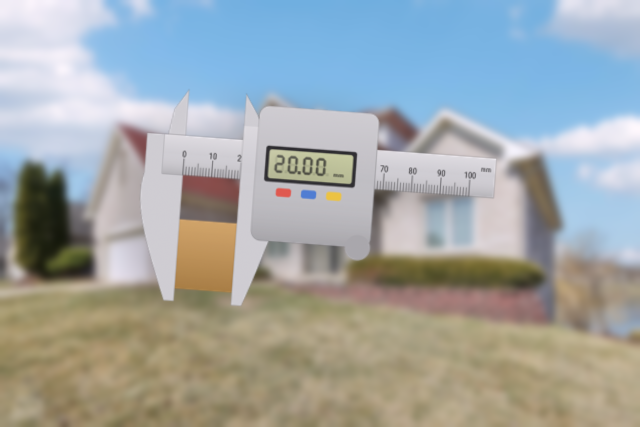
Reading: {"value": 20.00, "unit": "mm"}
